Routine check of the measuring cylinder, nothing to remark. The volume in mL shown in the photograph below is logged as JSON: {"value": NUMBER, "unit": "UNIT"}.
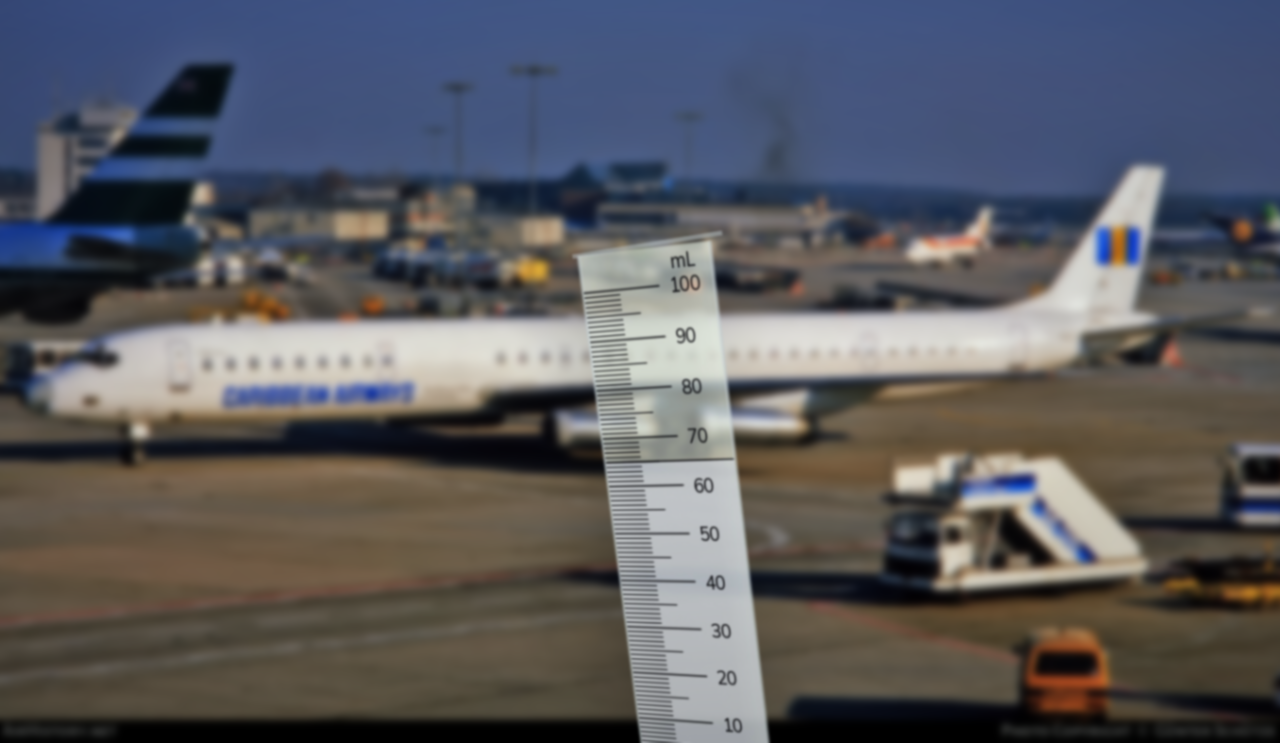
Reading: {"value": 65, "unit": "mL"}
